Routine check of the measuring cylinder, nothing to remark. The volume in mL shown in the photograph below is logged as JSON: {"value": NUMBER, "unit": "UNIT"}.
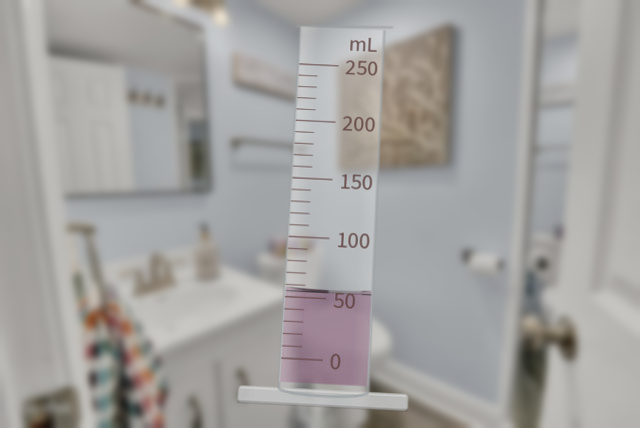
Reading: {"value": 55, "unit": "mL"}
